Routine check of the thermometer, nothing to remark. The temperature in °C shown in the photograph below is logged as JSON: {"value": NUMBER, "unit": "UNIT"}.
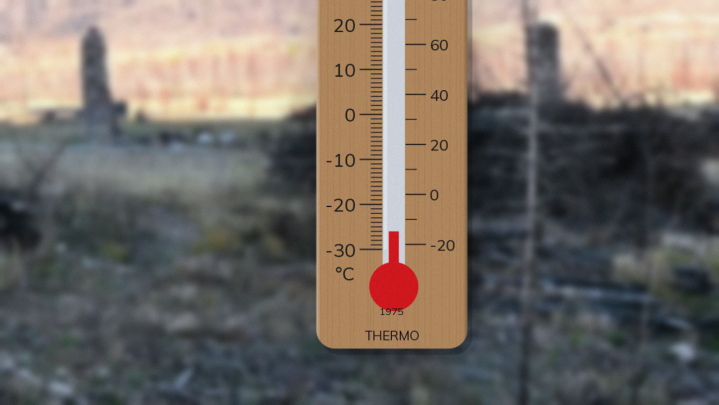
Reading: {"value": -26, "unit": "°C"}
